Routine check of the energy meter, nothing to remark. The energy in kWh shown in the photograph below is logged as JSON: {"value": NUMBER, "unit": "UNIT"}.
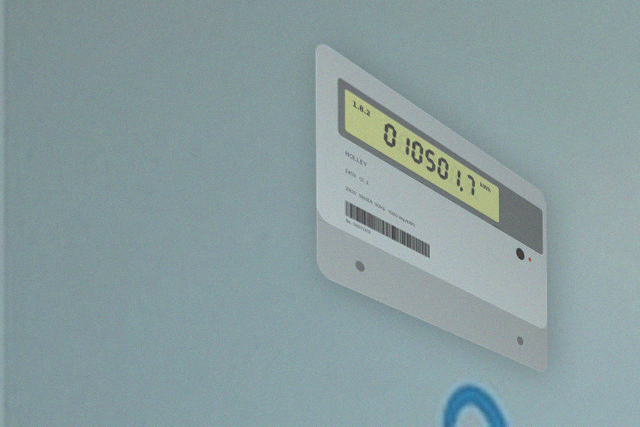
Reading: {"value": 10501.7, "unit": "kWh"}
